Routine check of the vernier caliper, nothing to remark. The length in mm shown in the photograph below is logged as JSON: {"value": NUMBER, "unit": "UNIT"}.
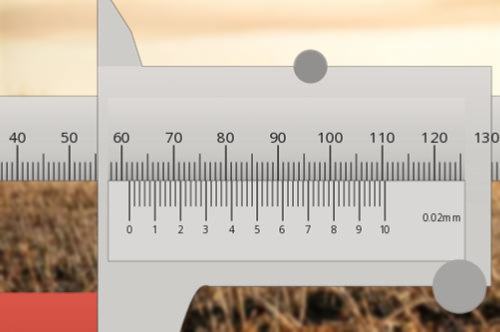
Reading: {"value": 61.5, "unit": "mm"}
